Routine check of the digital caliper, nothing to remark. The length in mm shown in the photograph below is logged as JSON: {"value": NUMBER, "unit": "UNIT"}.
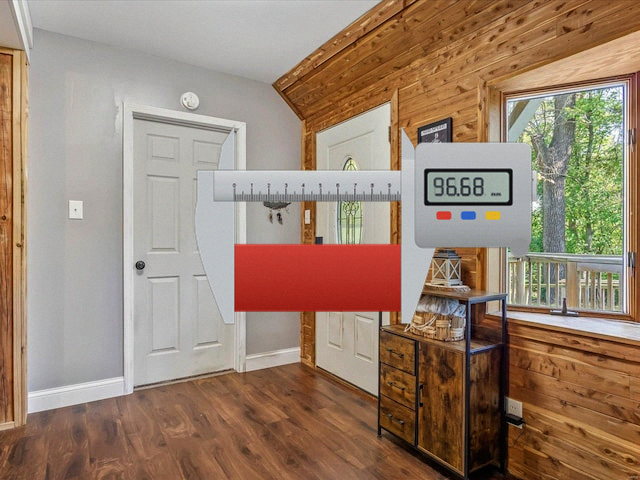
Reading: {"value": 96.68, "unit": "mm"}
